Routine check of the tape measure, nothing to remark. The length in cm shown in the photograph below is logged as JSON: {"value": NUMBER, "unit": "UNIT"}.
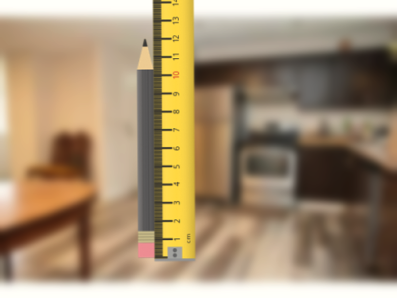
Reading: {"value": 12, "unit": "cm"}
